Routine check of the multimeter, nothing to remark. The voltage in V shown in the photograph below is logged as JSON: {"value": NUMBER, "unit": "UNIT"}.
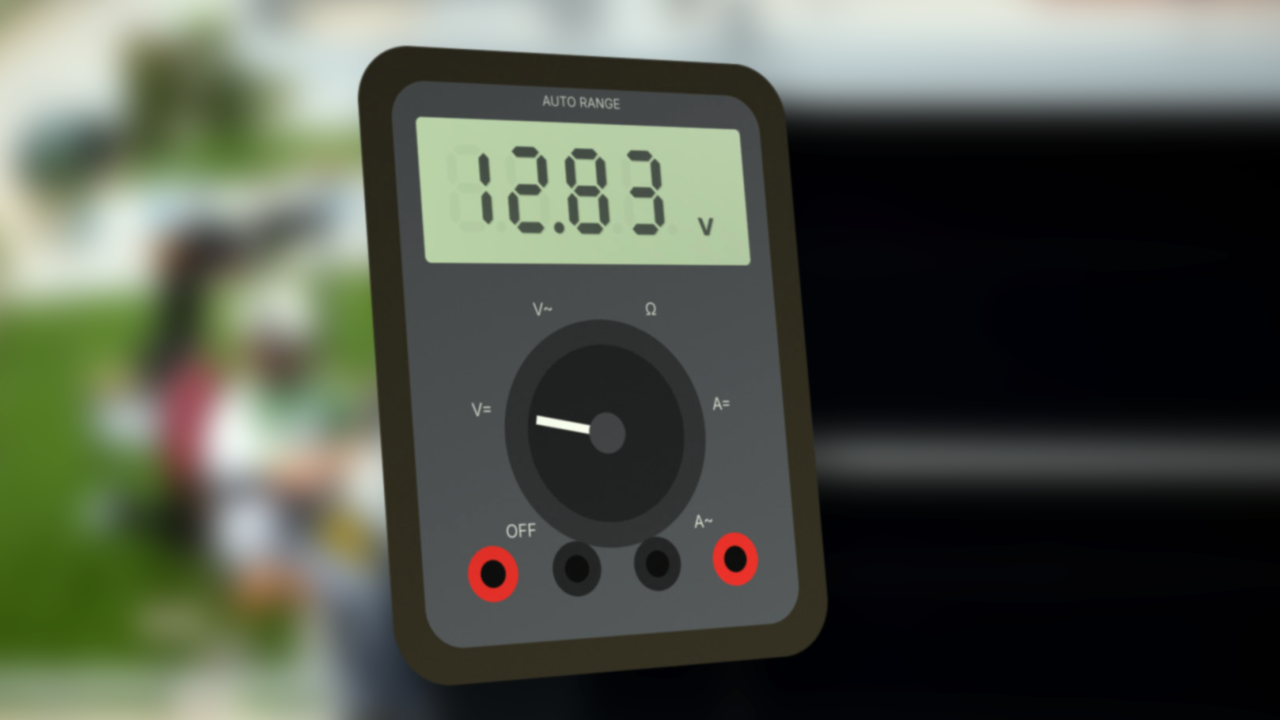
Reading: {"value": 12.83, "unit": "V"}
